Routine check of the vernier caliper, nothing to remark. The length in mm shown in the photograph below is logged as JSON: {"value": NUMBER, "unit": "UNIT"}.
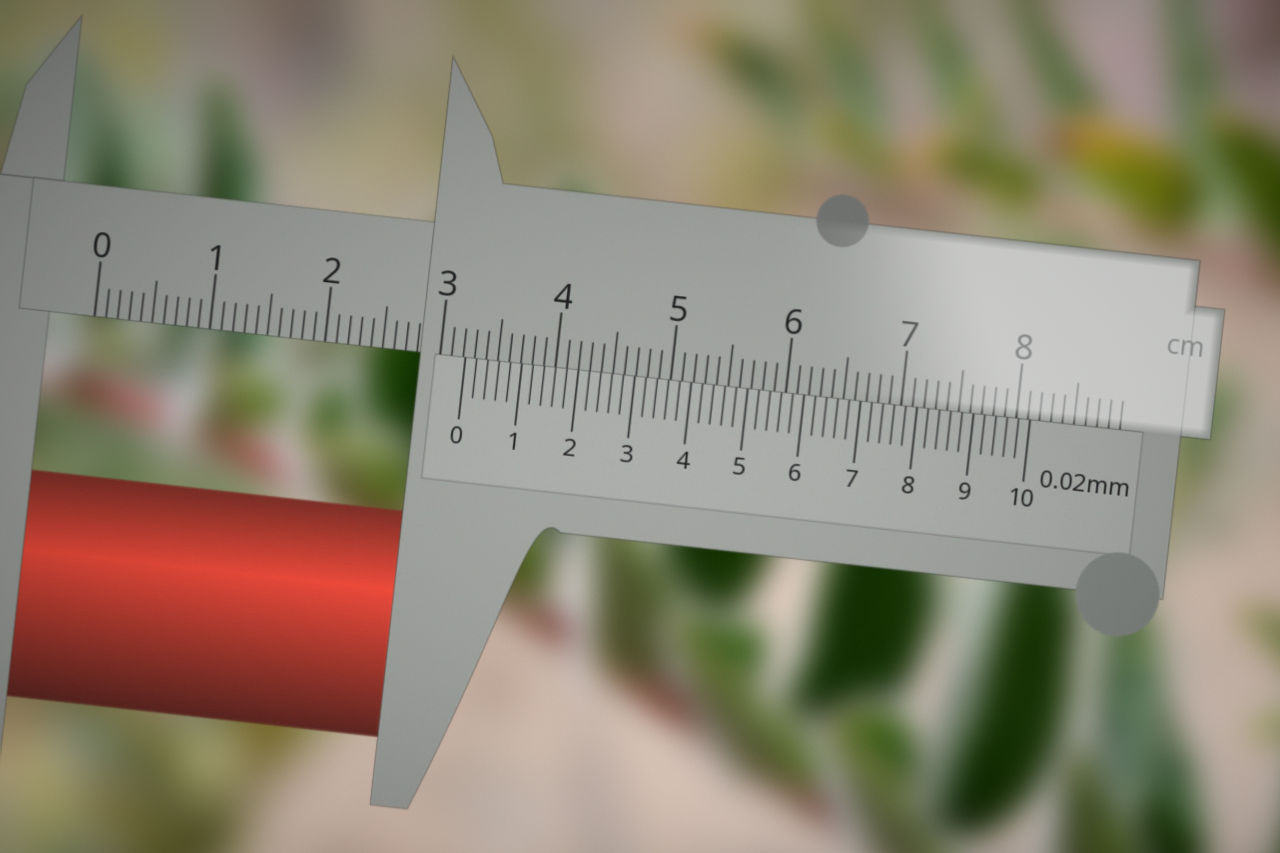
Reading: {"value": 32.2, "unit": "mm"}
